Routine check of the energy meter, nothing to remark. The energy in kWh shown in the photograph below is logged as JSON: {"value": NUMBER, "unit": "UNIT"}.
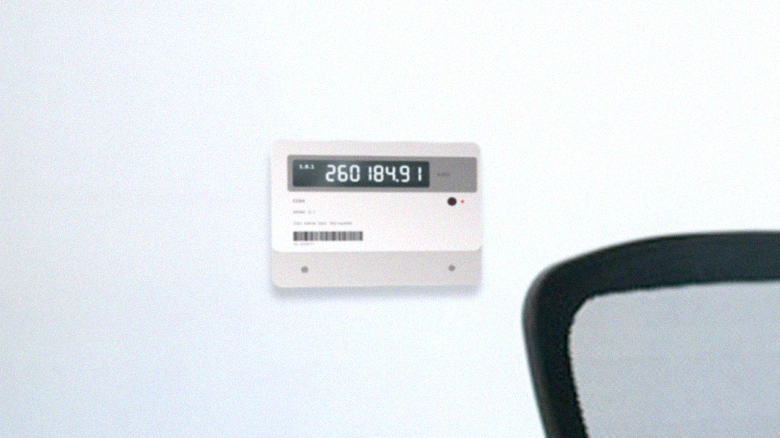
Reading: {"value": 260184.91, "unit": "kWh"}
